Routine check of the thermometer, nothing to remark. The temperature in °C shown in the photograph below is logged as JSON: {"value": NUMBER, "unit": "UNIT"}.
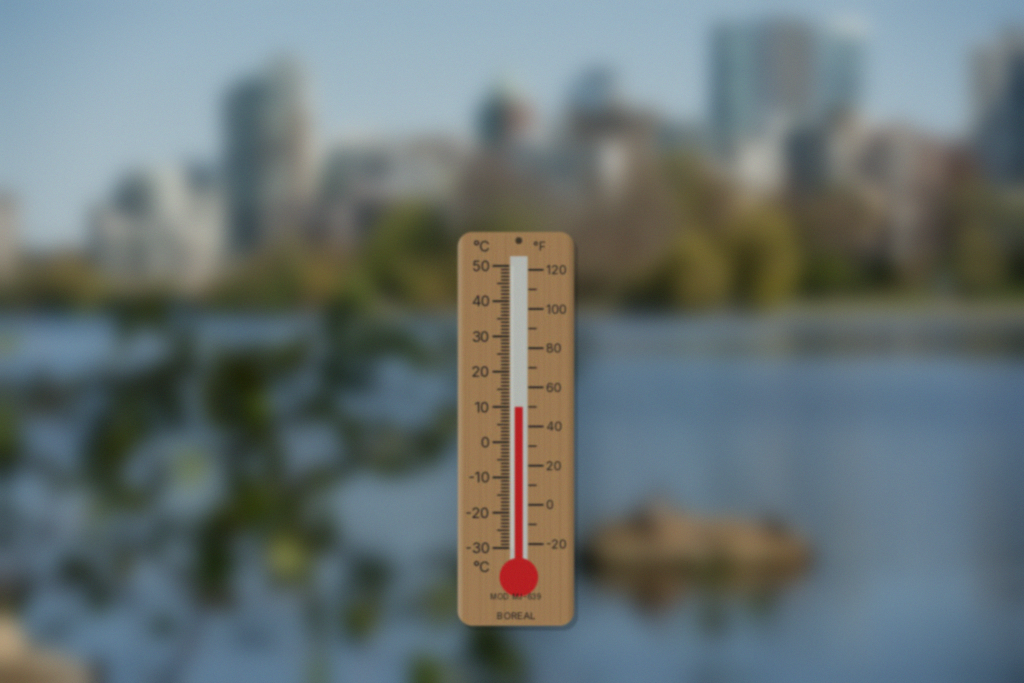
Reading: {"value": 10, "unit": "°C"}
